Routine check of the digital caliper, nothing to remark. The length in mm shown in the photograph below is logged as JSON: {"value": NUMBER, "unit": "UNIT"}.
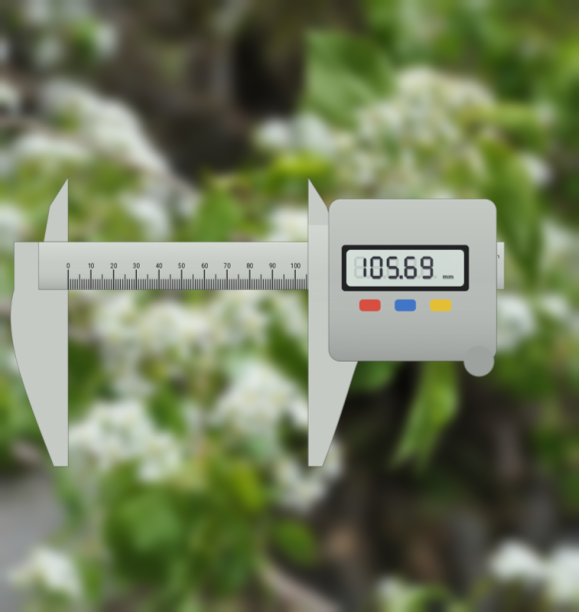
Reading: {"value": 105.69, "unit": "mm"}
